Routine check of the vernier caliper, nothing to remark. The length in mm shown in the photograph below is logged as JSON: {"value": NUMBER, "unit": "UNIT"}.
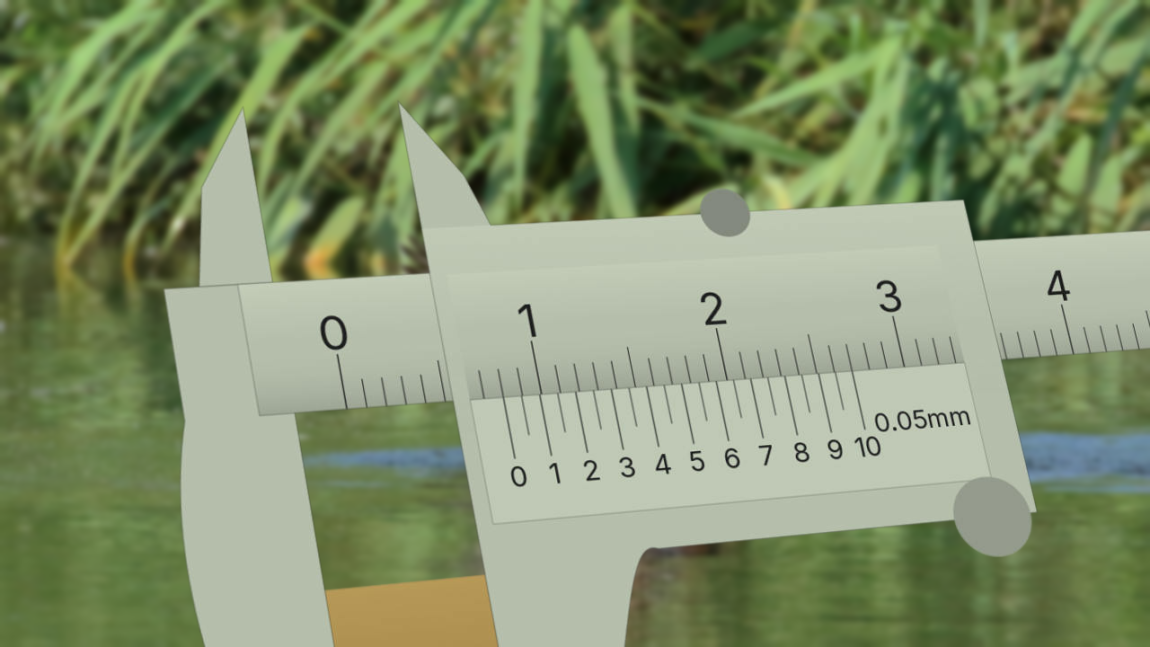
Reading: {"value": 8.0, "unit": "mm"}
